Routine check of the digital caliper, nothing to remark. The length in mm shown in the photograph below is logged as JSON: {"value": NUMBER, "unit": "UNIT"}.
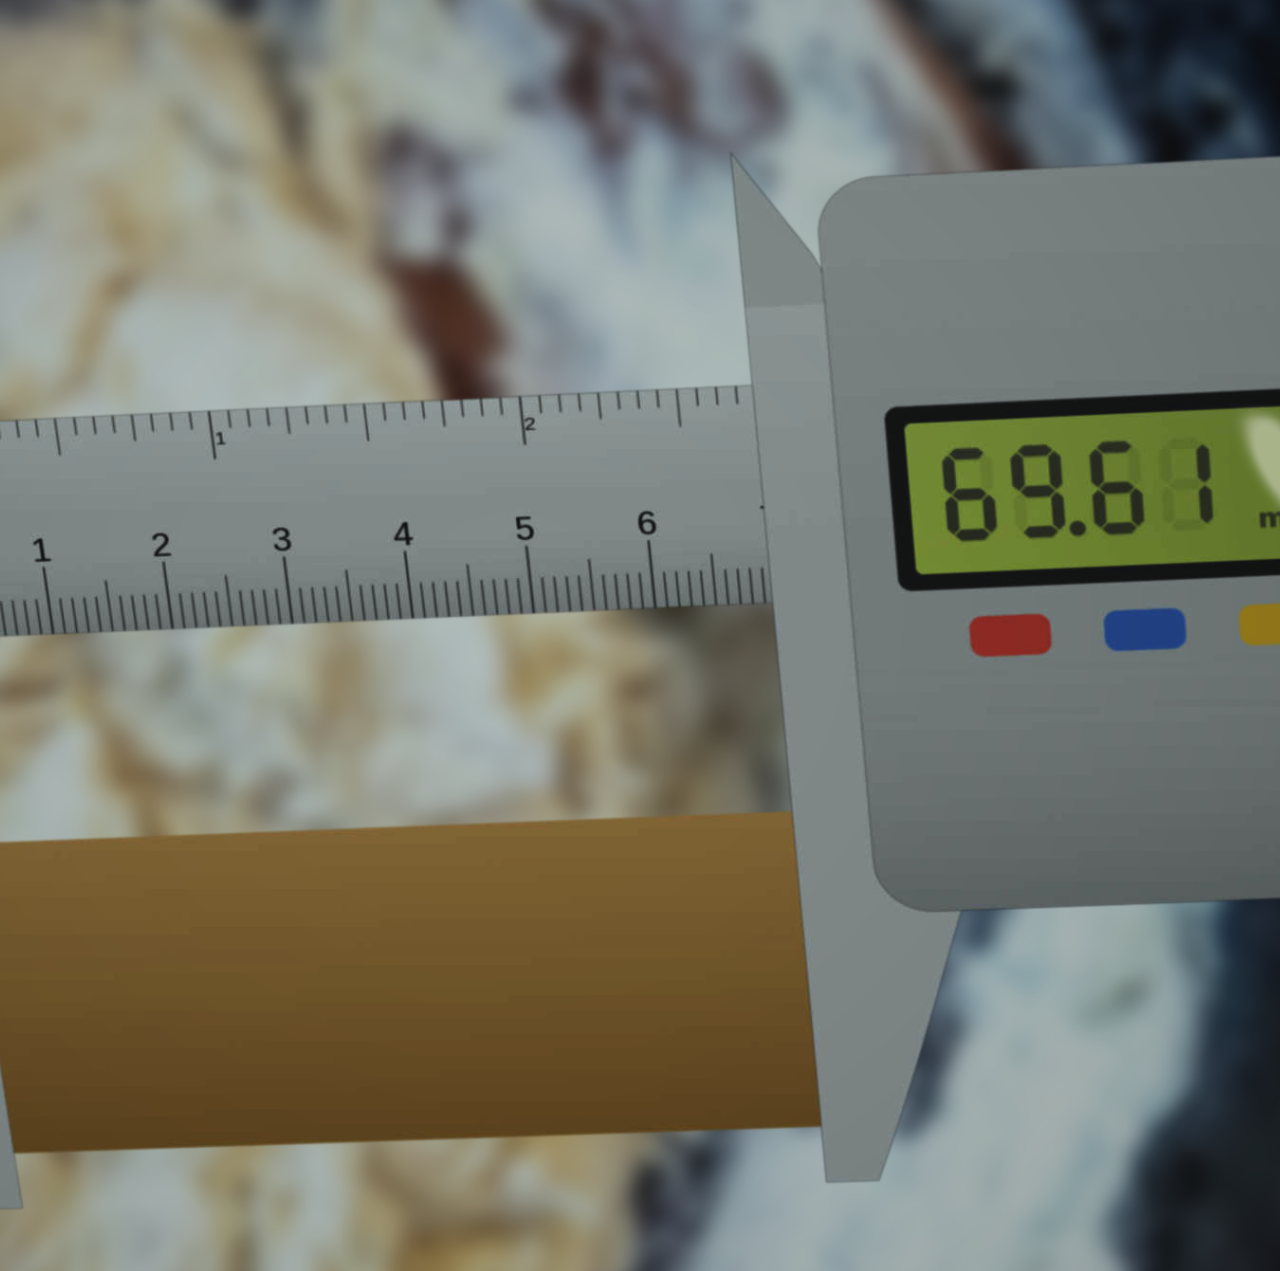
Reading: {"value": 69.61, "unit": "mm"}
